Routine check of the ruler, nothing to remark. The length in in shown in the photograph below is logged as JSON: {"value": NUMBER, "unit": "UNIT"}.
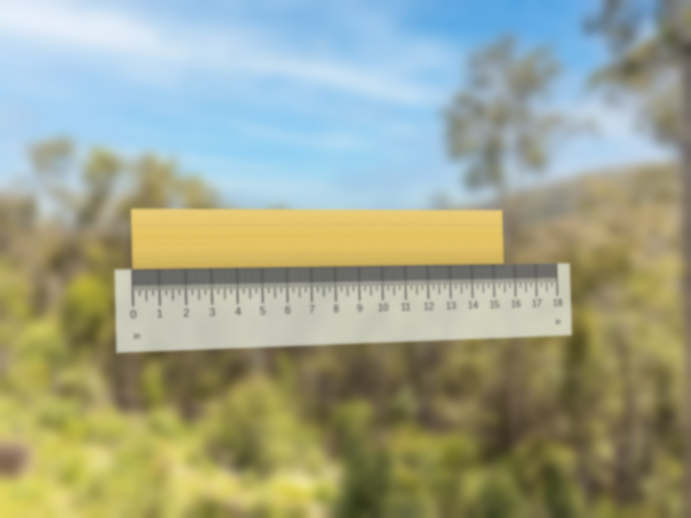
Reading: {"value": 15.5, "unit": "in"}
